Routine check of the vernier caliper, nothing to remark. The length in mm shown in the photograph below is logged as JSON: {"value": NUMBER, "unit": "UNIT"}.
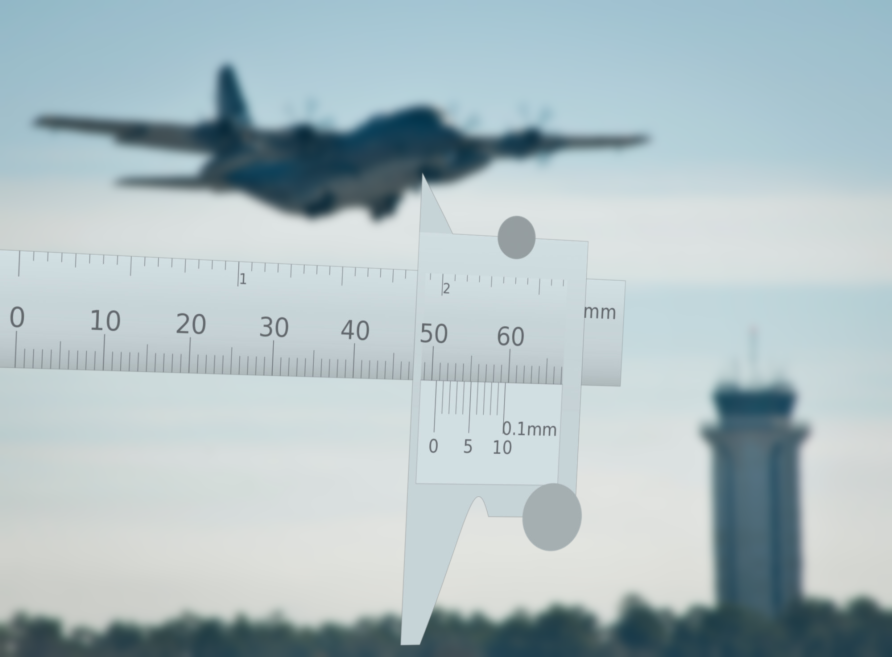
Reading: {"value": 50.6, "unit": "mm"}
